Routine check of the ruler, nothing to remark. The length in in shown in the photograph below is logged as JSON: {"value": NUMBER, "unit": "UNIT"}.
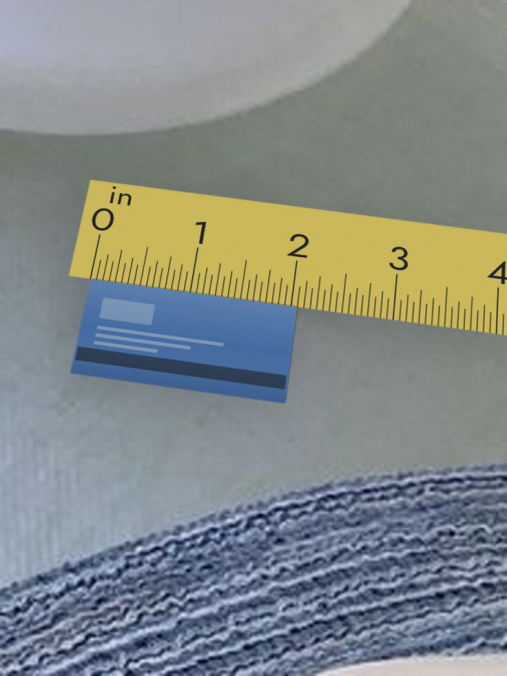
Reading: {"value": 2.0625, "unit": "in"}
